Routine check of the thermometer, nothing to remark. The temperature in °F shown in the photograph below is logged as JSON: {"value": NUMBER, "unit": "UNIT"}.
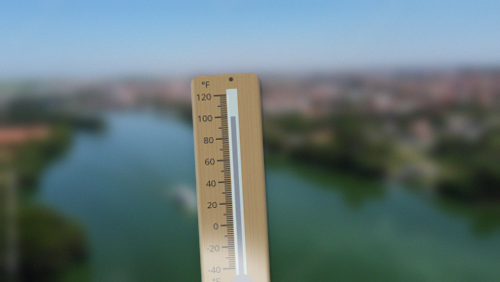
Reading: {"value": 100, "unit": "°F"}
